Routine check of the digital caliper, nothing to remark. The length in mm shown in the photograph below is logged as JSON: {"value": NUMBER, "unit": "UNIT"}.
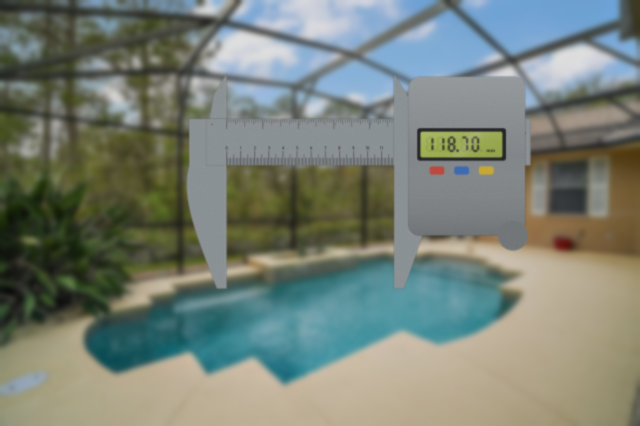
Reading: {"value": 118.70, "unit": "mm"}
